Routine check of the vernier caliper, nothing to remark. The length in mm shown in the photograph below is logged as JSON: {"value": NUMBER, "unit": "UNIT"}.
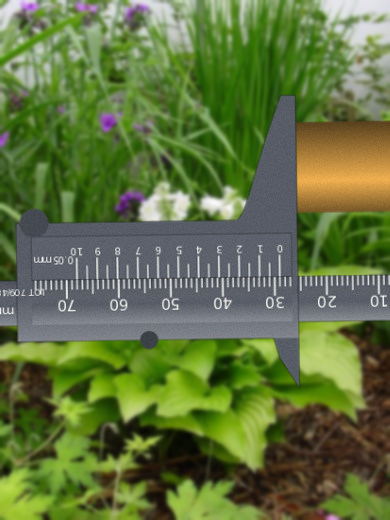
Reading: {"value": 29.0, "unit": "mm"}
